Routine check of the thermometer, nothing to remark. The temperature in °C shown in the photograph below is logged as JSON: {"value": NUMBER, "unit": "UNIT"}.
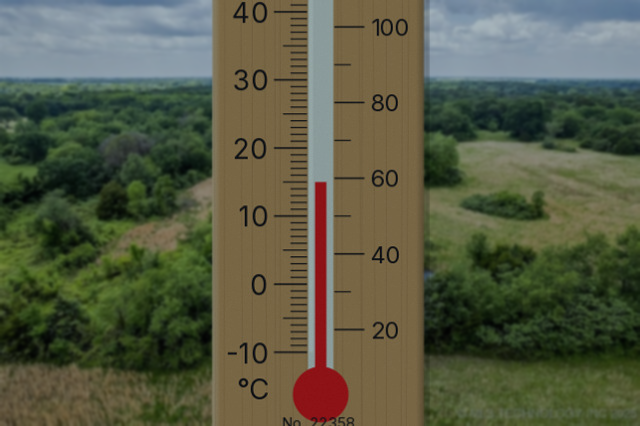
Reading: {"value": 15, "unit": "°C"}
